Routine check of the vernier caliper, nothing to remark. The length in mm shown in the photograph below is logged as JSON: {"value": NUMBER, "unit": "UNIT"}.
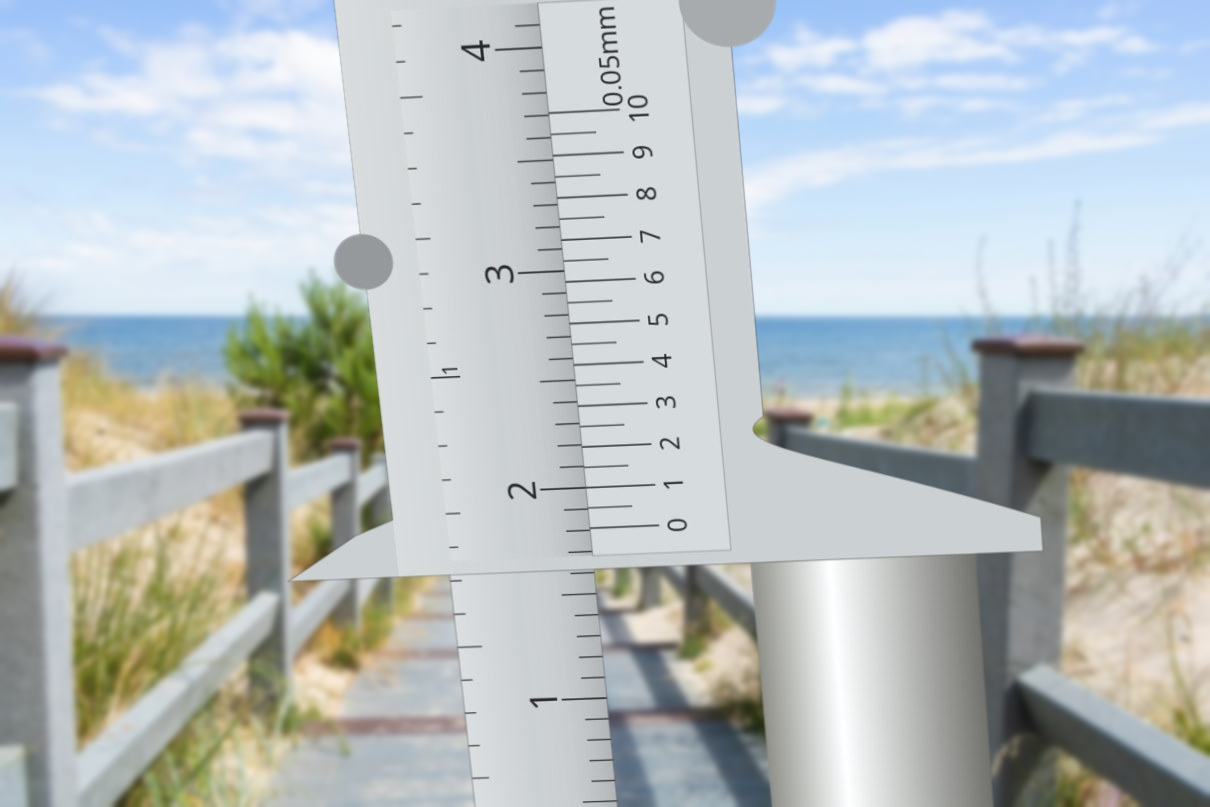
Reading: {"value": 18.1, "unit": "mm"}
